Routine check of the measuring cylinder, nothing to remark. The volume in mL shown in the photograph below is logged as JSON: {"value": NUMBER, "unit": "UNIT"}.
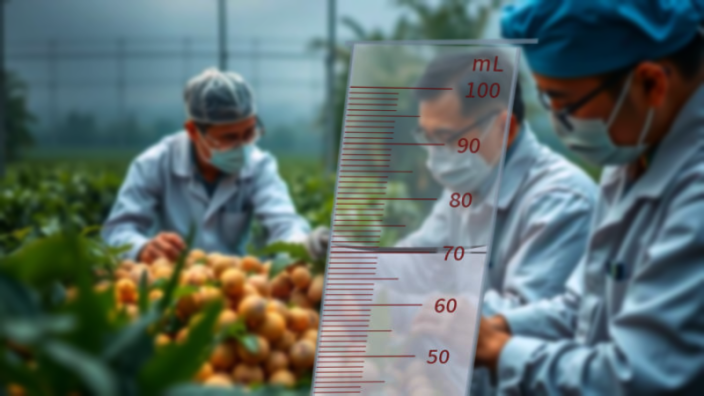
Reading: {"value": 70, "unit": "mL"}
